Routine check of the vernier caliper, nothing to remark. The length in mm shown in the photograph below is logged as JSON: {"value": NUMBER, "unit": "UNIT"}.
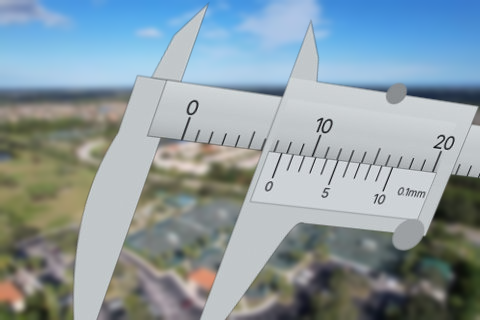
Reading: {"value": 7.6, "unit": "mm"}
